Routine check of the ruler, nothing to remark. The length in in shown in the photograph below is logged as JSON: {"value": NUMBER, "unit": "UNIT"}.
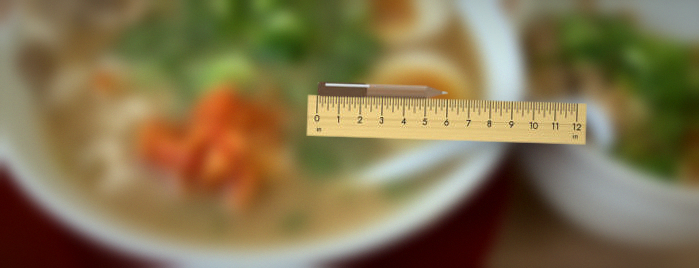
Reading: {"value": 6, "unit": "in"}
